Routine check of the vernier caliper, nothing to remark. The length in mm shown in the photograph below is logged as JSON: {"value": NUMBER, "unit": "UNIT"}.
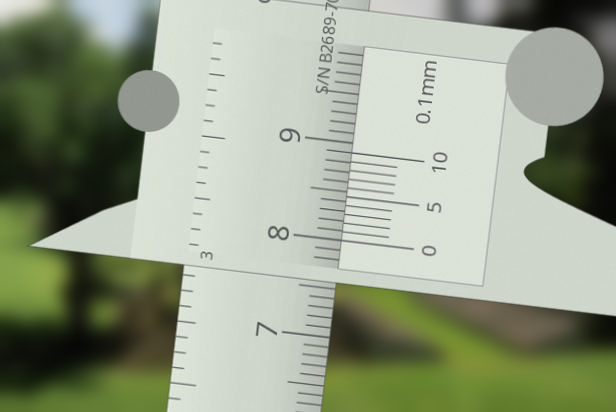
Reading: {"value": 80.0, "unit": "mm"}
